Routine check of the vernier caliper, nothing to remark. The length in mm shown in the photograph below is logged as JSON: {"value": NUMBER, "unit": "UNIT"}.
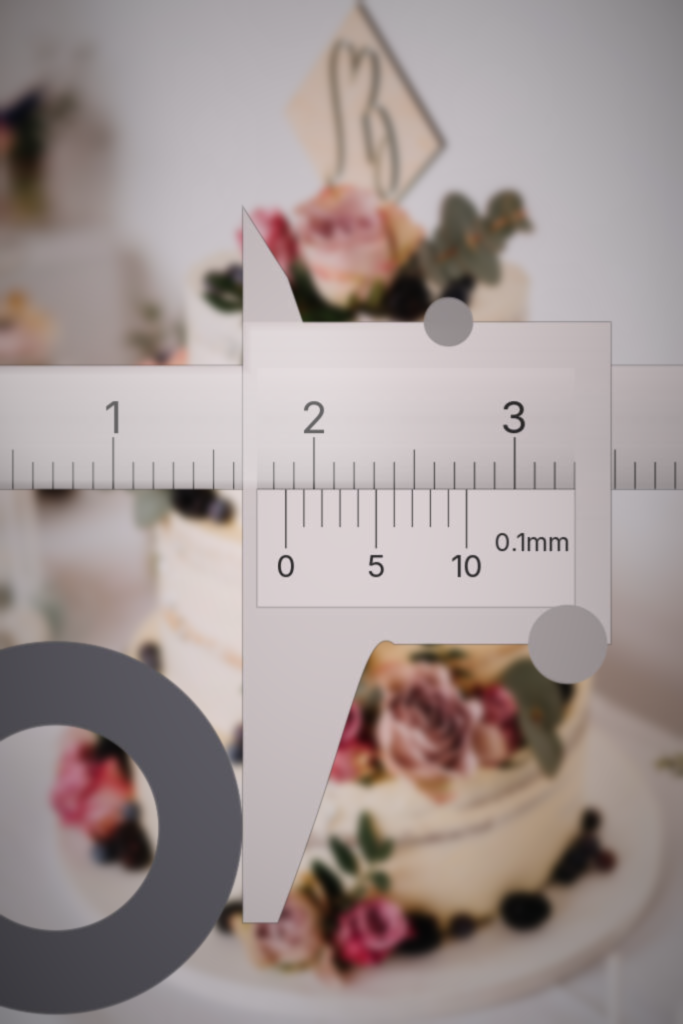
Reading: {"value": 18.6, "unit": "mm"}
